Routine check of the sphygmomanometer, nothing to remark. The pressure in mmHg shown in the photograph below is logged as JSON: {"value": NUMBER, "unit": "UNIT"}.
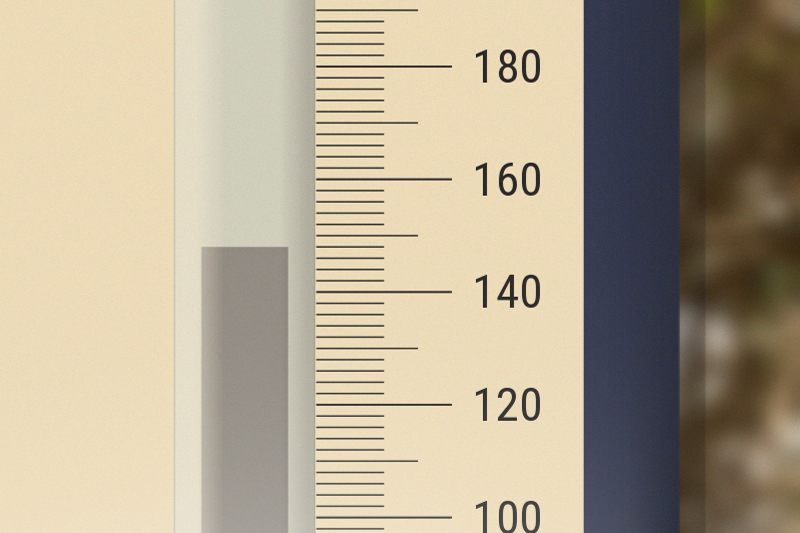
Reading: {"value": 148, "unit": "mmHg"}
